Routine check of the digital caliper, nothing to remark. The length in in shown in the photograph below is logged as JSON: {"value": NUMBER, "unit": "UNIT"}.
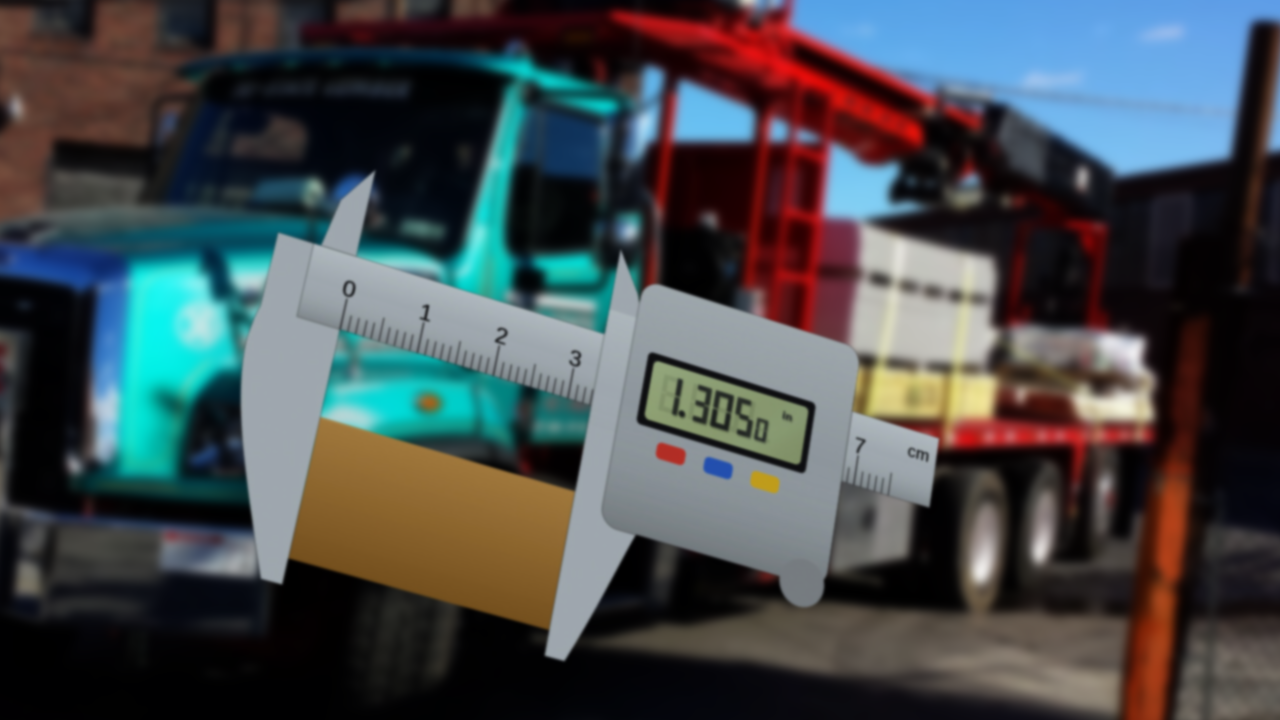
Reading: {"value": 1.3050, "unit": "in"}
